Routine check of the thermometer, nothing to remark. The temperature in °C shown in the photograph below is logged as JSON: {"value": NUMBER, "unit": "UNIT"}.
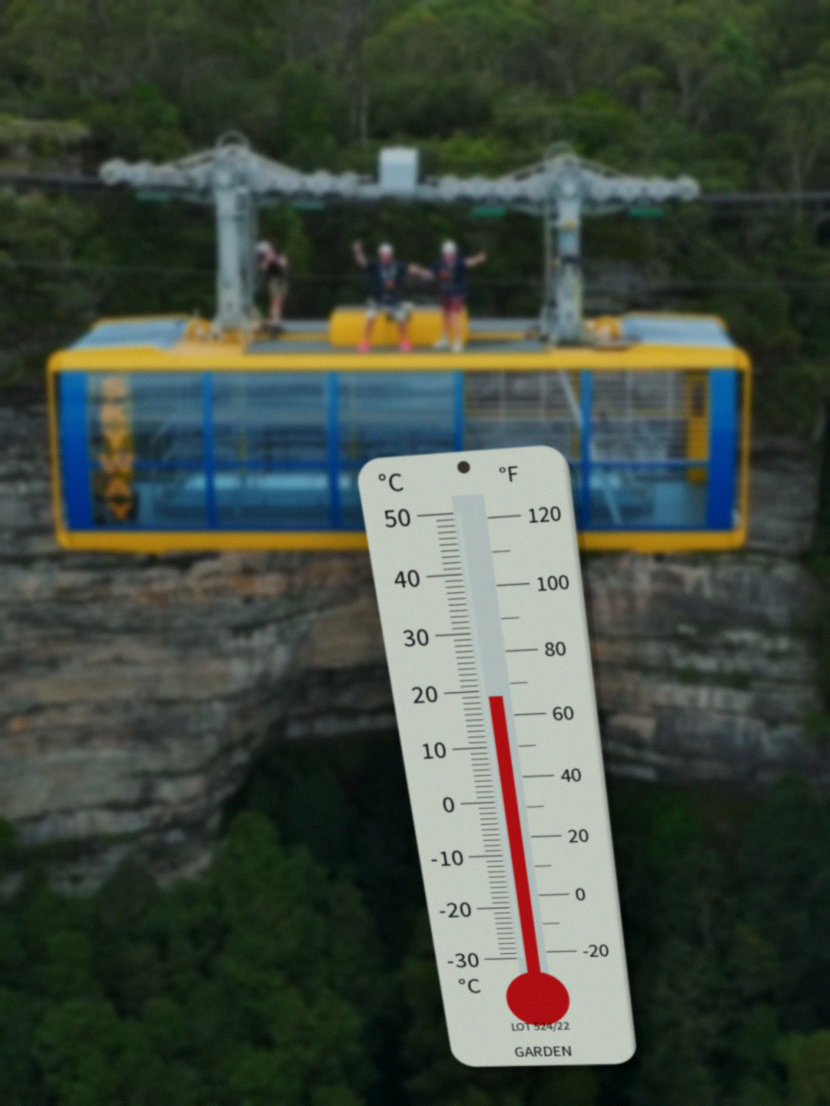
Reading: {"value": 19, "unit": "°C"}
